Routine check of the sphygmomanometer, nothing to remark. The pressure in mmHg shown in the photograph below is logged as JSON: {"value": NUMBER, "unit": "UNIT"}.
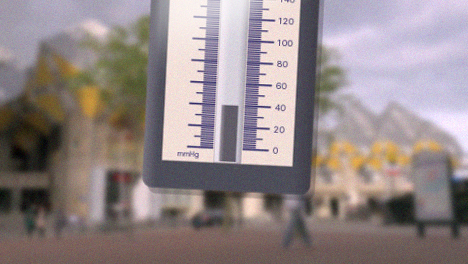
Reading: {"value": 40, "unit": "mmHg"}
